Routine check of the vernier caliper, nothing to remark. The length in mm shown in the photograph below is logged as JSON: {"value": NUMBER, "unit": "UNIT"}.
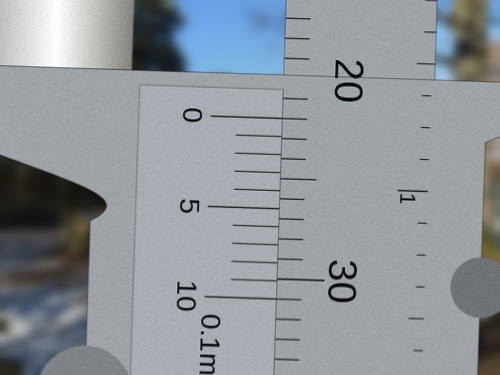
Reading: {"value": 22.0, "unit": "mm"}
